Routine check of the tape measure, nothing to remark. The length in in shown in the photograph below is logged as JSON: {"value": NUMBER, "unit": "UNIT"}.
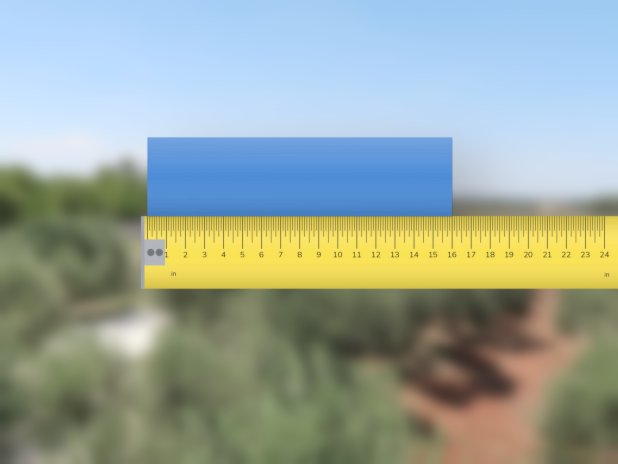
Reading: {"value": 16, "unit": "in"}
